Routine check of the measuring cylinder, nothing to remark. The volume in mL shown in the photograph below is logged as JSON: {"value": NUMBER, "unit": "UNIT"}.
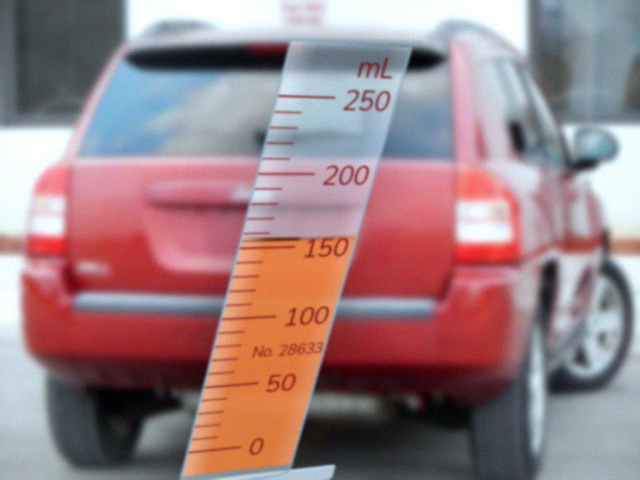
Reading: {"value": 155, "unit": "mL"}
